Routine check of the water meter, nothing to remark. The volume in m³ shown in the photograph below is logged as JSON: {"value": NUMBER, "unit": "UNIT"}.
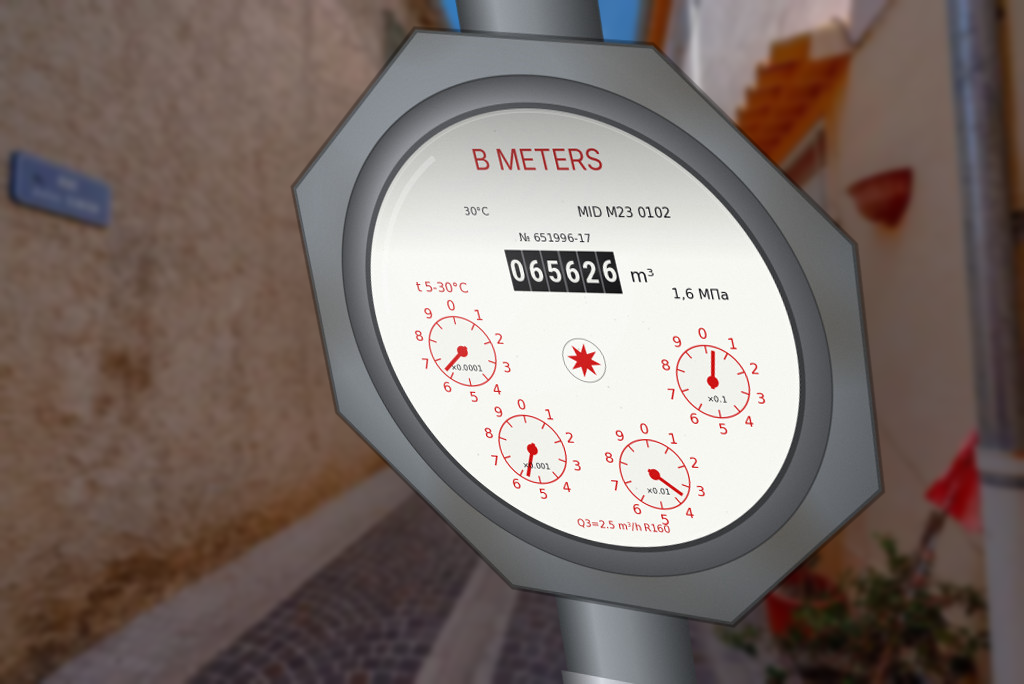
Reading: {"value": 65626.0356, "unit": "m³"}
